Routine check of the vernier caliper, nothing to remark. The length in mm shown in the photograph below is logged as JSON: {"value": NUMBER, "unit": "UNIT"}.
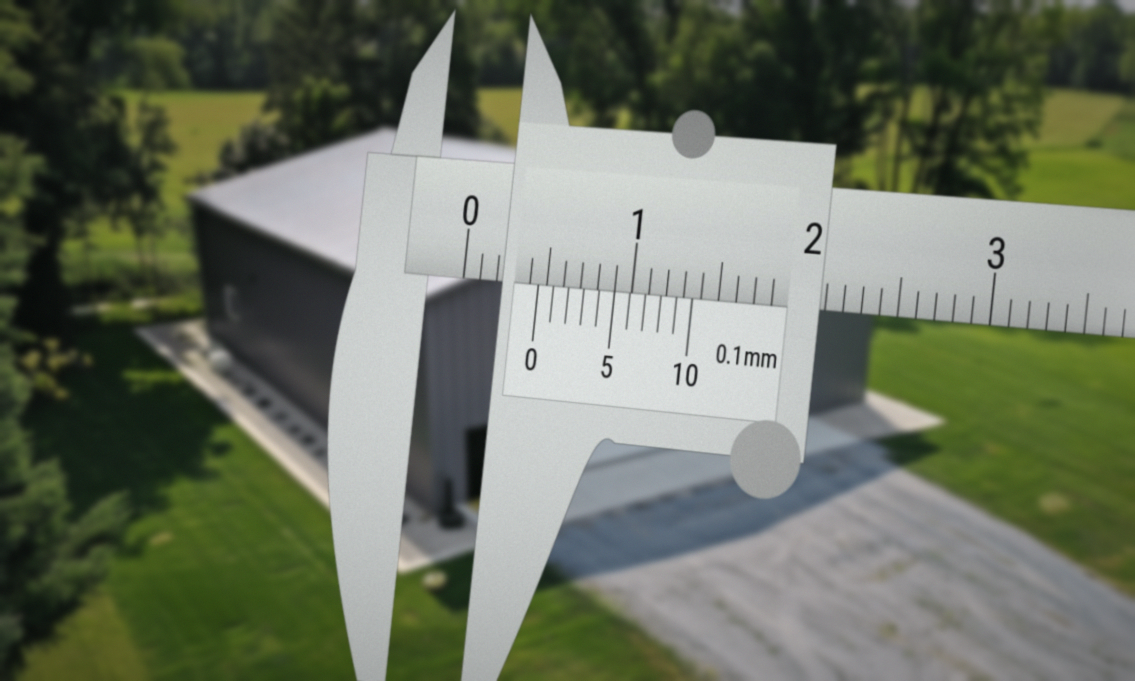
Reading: {"value": 4.5, "unit": "mm"}
